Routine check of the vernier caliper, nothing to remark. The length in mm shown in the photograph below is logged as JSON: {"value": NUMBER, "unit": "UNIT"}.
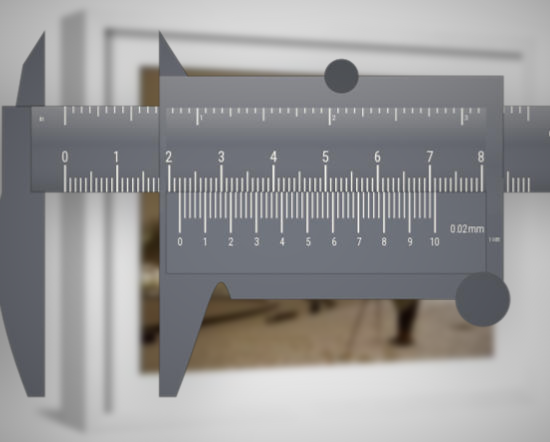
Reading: {"value": 22.0, "unit": "mm"}
